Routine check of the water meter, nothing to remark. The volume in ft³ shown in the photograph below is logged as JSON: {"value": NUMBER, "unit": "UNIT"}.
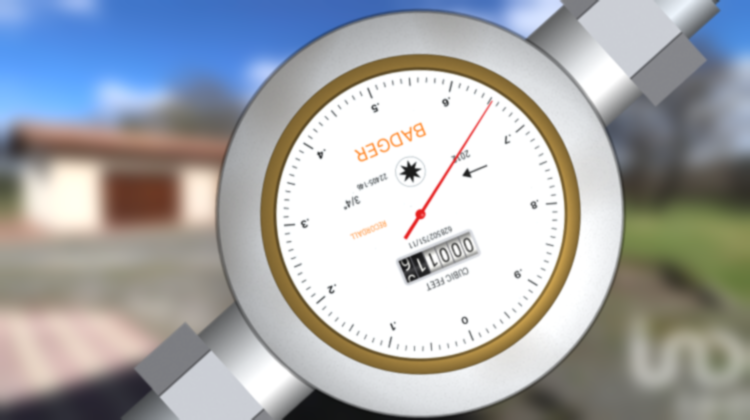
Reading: {"value": 115.65, "unit": "ft³"}
